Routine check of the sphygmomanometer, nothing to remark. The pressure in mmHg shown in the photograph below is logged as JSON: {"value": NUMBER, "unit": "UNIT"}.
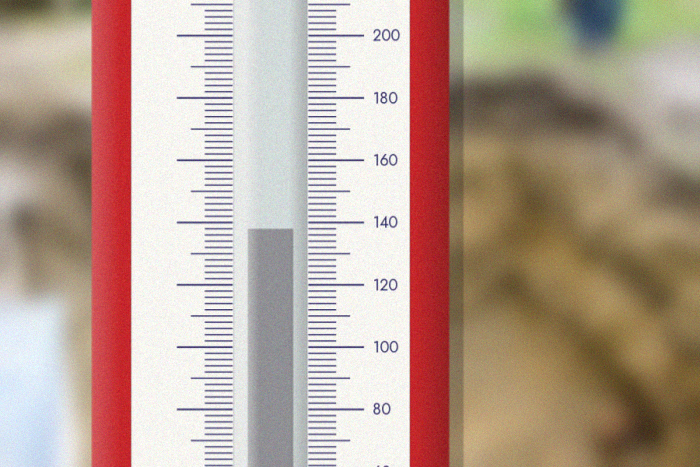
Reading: {"value": 138, "unit": "mmHg"}
